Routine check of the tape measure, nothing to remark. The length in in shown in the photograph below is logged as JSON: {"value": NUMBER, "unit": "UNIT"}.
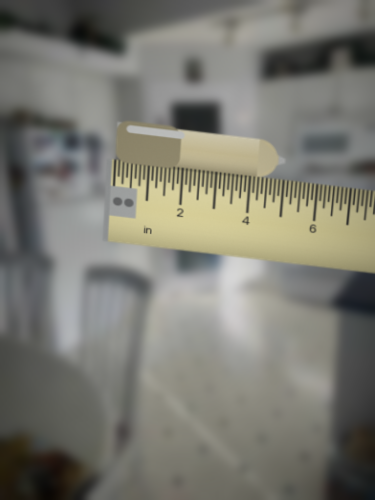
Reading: {"value": 5, "unit": "in"}
